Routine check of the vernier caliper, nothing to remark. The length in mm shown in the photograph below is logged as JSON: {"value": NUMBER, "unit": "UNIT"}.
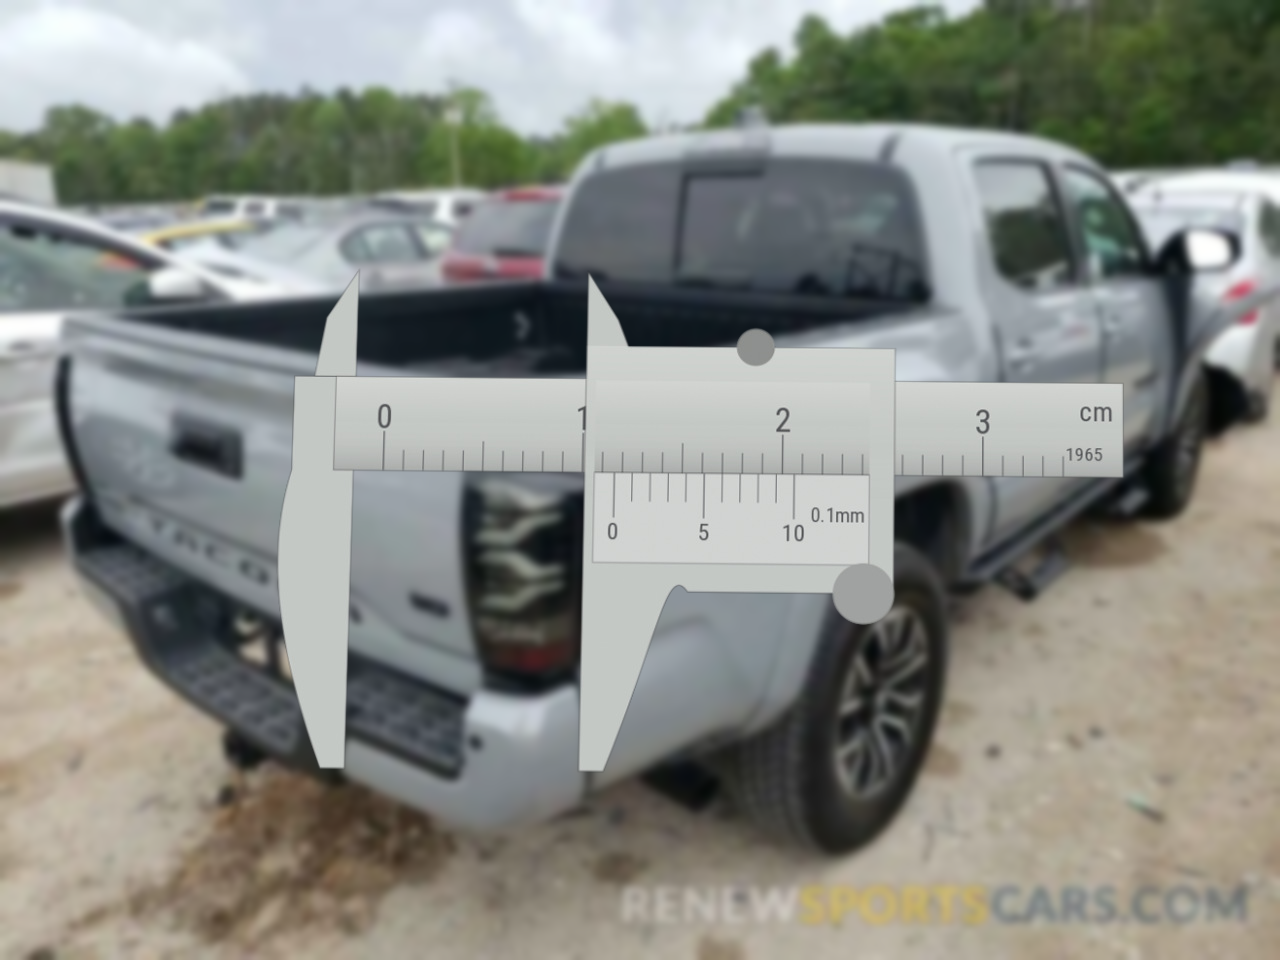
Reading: {"value": 11.6, "unit": "mm"}
